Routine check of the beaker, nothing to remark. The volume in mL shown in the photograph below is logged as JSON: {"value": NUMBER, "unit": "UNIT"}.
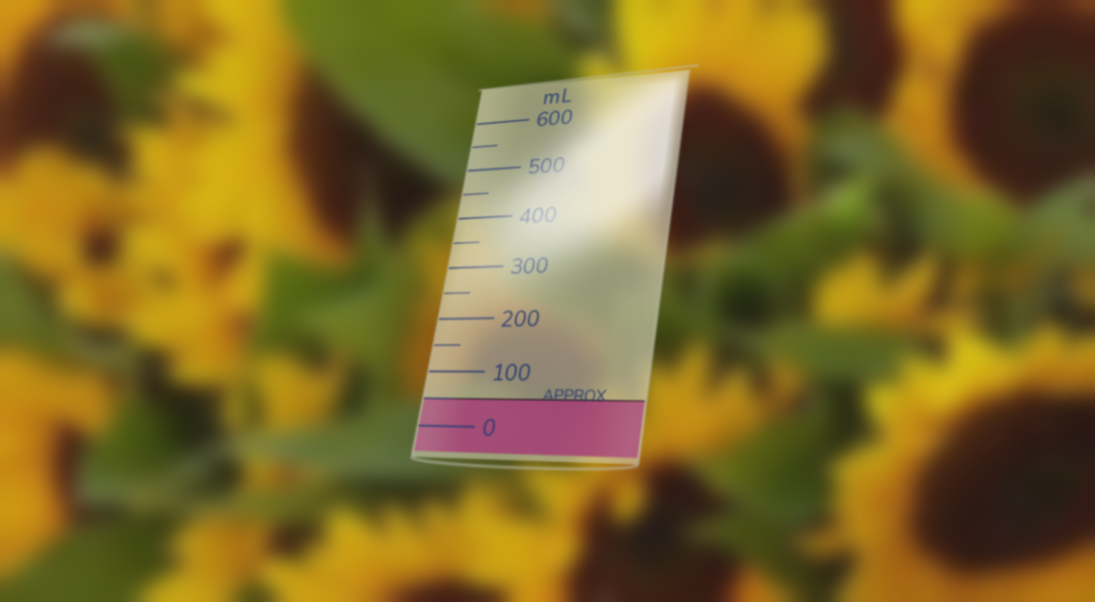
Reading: {"value": 50, "unit": "mL"}
